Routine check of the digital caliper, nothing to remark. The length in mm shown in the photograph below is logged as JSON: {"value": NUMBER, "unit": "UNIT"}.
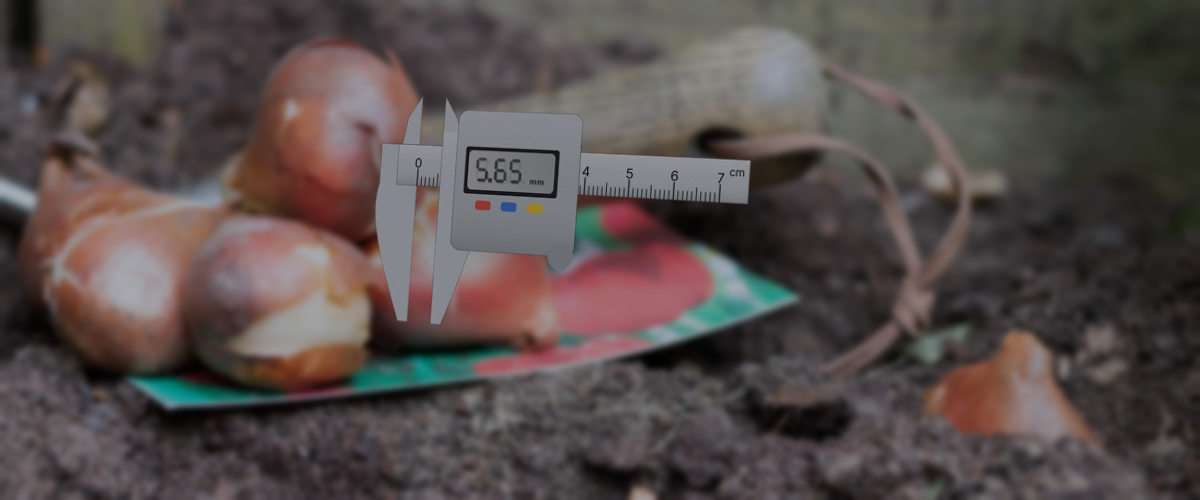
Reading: {"value": 5.65, "unit": "mm"}
